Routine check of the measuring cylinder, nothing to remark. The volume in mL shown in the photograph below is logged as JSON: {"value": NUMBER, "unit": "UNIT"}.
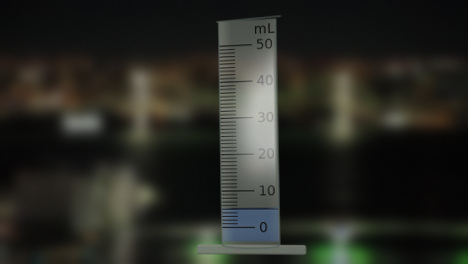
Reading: {"value": 5, "unit": "mL"}
